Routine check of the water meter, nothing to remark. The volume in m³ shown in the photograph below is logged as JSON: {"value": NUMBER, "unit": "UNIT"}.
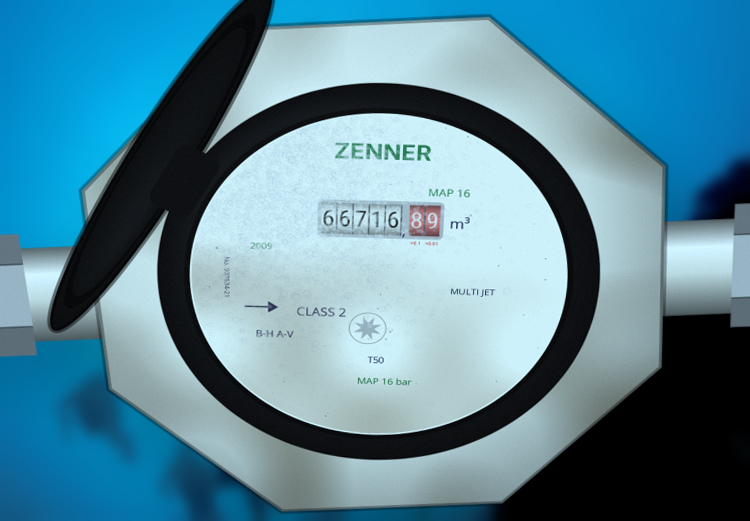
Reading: {"value": 66716.89, "unit": "m³"}
